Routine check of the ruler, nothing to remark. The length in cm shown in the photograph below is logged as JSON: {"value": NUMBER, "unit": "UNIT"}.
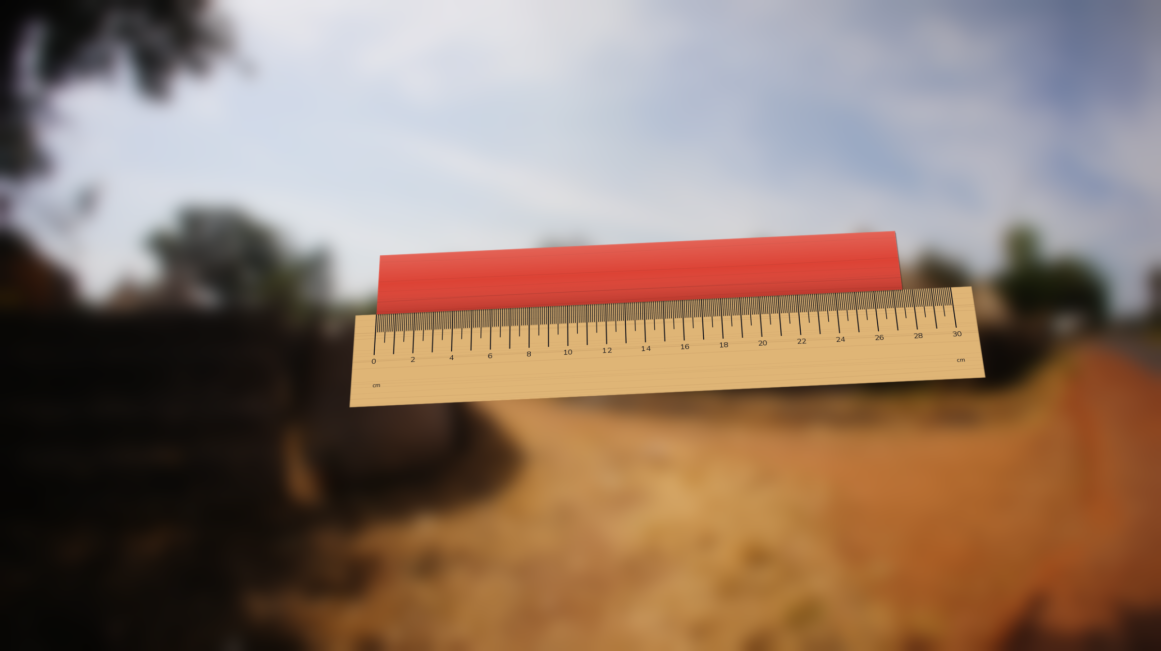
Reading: {"value": 27.5, "unit": "cm"}
